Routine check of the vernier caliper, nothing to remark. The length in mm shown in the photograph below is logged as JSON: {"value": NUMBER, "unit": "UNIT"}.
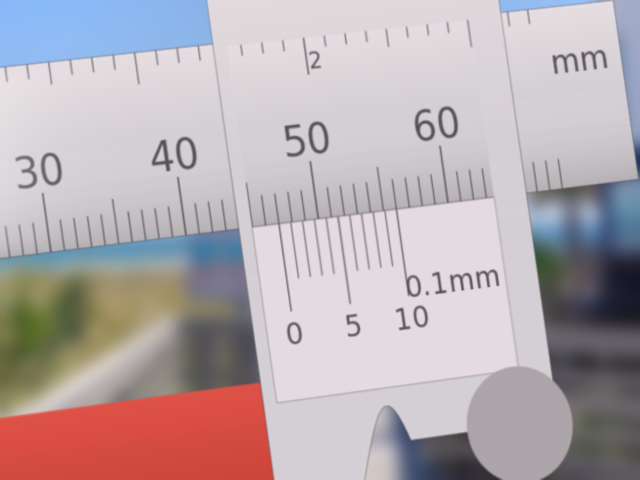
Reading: {"value": 47.0, "unit": "mm"}
